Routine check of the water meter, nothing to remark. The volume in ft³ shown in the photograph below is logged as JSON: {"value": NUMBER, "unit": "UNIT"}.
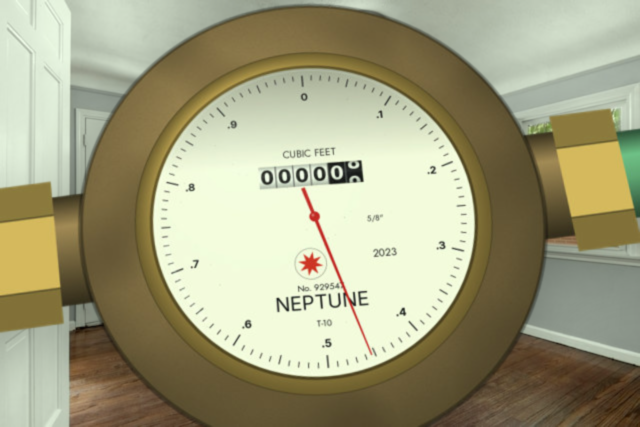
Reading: {"value": 8.45, "unit": "ft³"}
